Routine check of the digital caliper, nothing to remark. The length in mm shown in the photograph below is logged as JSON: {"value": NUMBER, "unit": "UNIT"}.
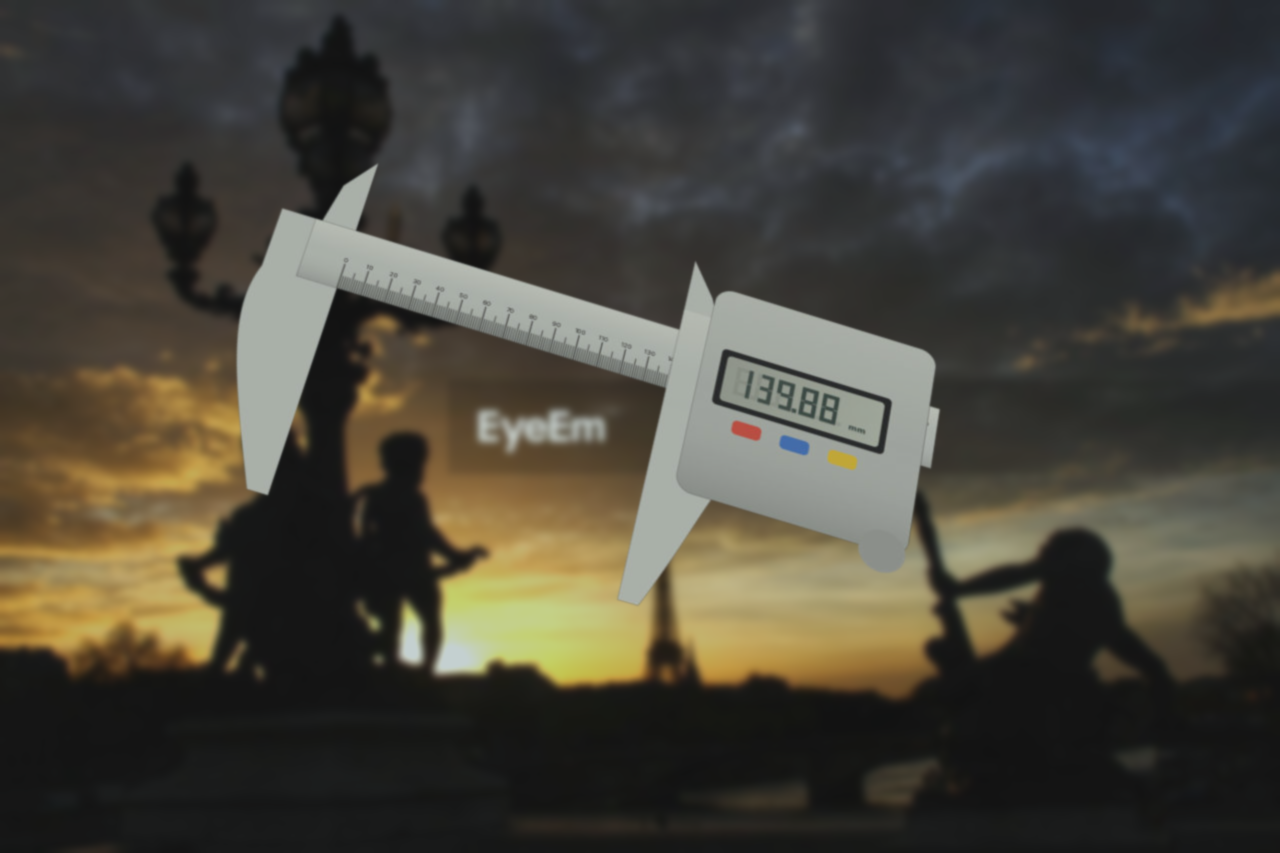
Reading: {"value": 139.88, "unit": "mm"}
